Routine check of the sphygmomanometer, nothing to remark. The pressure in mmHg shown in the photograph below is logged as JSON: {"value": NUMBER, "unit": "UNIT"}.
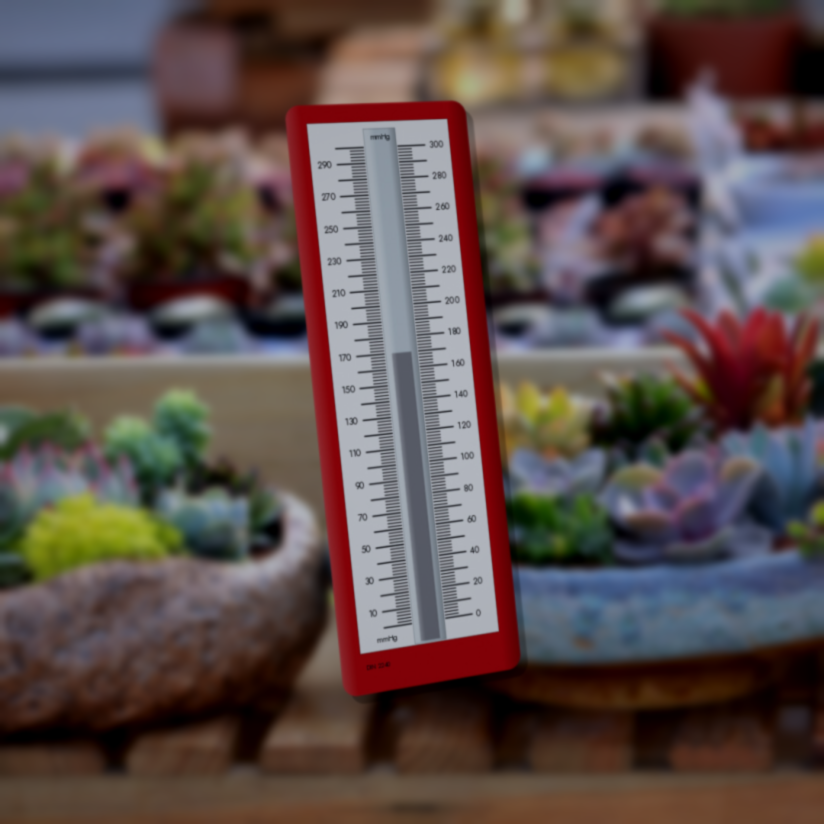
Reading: {"value": 170, "unit": "mmHg"}
